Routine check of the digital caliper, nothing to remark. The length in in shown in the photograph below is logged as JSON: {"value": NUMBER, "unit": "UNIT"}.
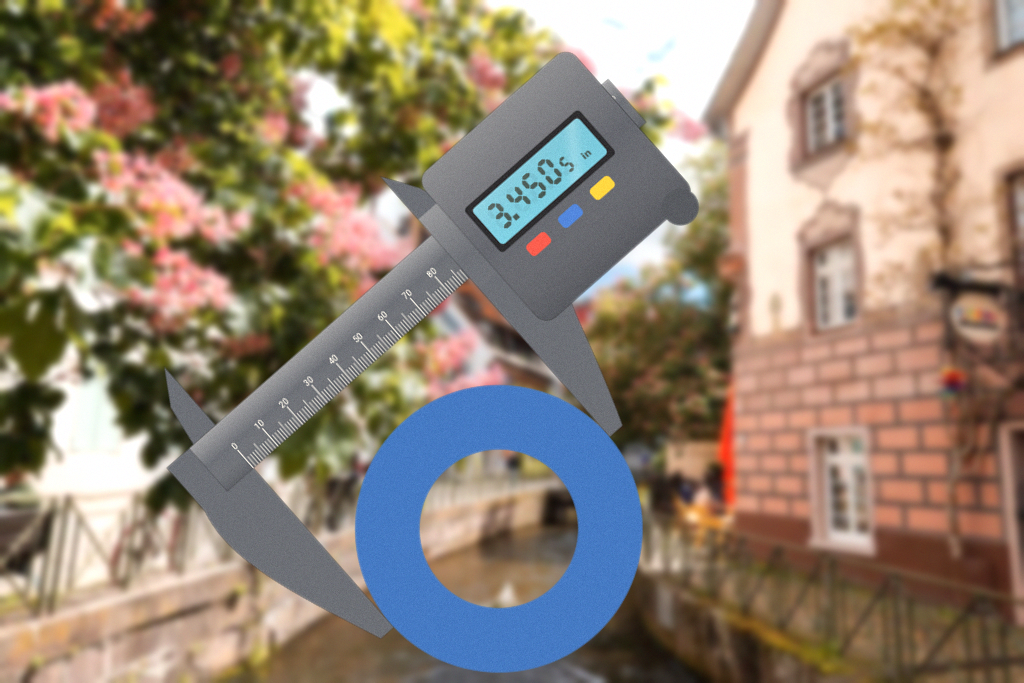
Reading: {"value": 3.4505, "unit": "in"}
